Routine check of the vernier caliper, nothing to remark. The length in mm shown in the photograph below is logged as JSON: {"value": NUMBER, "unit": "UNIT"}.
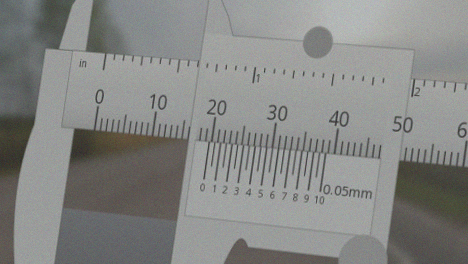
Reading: {"value": 19.6, "unit": "mm"}
